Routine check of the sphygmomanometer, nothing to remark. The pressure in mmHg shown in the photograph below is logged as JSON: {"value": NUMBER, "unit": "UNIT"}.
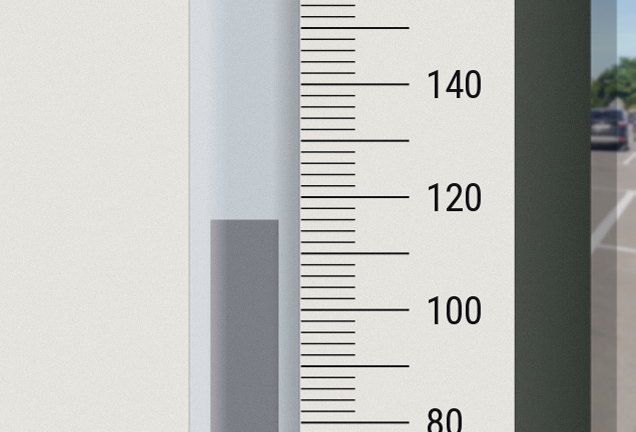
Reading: {"value": 116, "unit": "mmHg"}
